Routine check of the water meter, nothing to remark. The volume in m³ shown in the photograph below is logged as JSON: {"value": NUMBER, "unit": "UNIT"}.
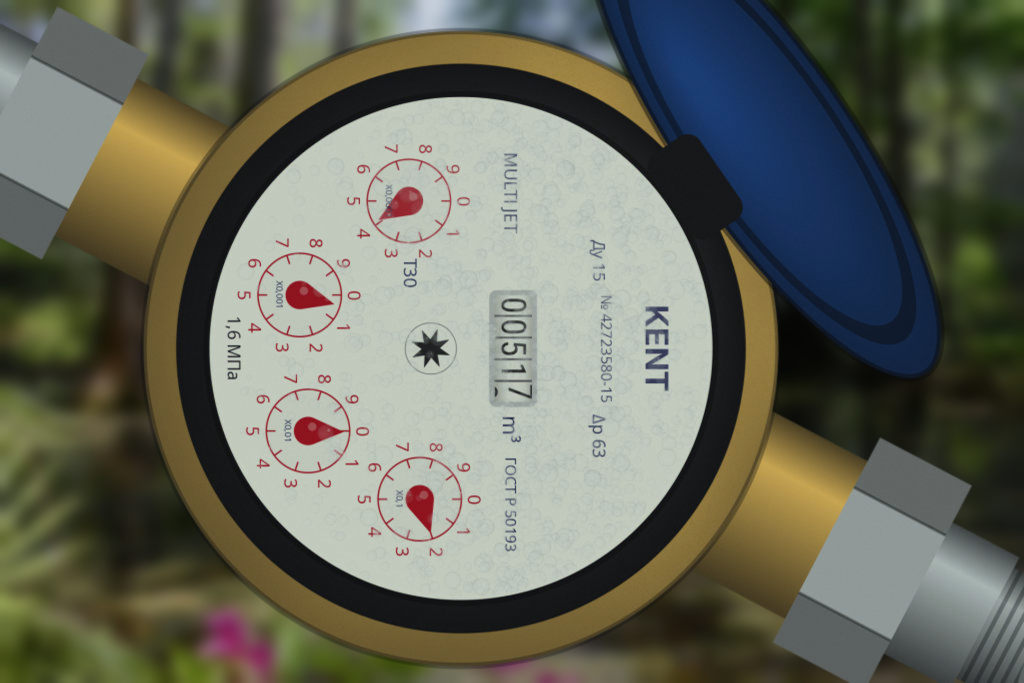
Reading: {"value": 517.2004, "unit": "m³"}
